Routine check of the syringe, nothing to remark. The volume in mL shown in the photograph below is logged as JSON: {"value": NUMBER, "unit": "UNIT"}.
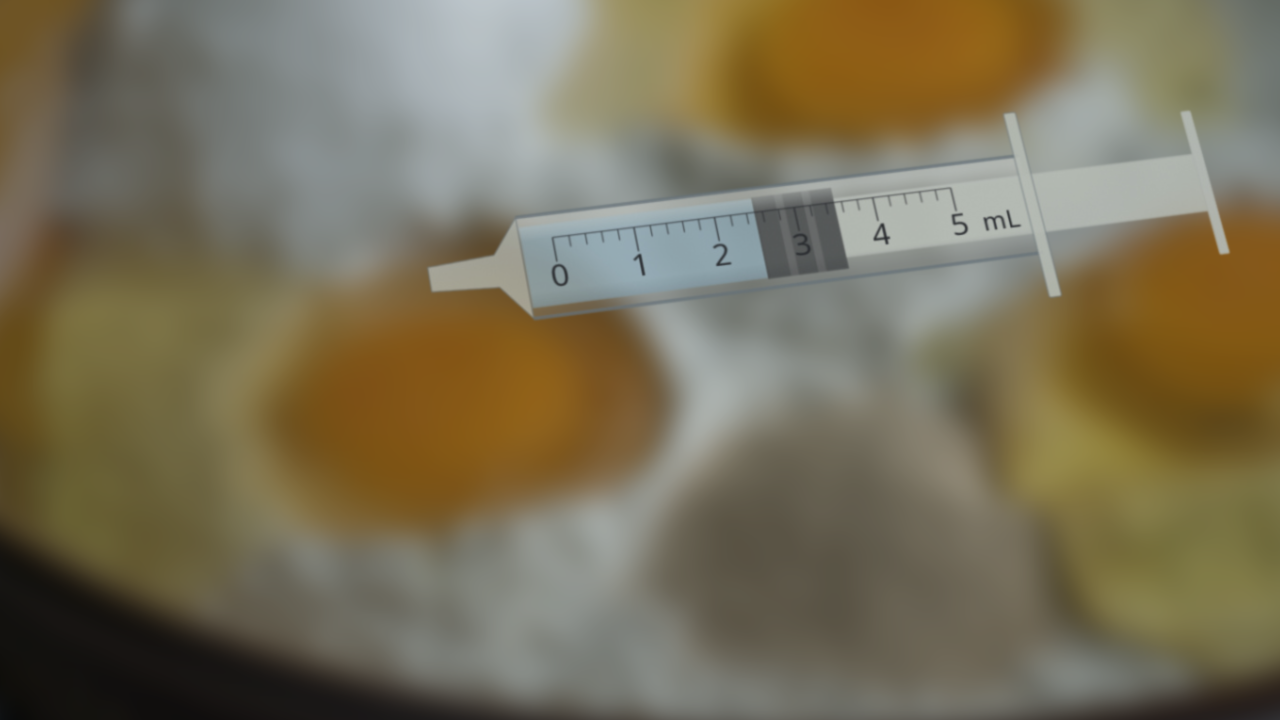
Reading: {"value": 2.5, "unit": "mL"}
